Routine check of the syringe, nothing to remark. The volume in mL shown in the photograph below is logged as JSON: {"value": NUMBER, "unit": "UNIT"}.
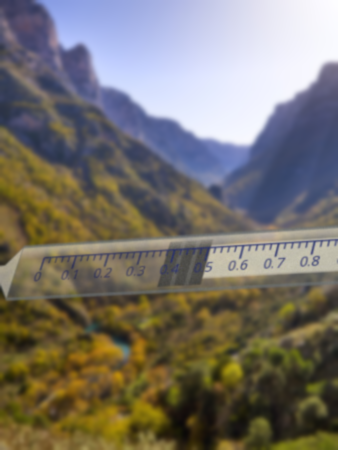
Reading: {"value": 0.38, "unit": "mL"}
